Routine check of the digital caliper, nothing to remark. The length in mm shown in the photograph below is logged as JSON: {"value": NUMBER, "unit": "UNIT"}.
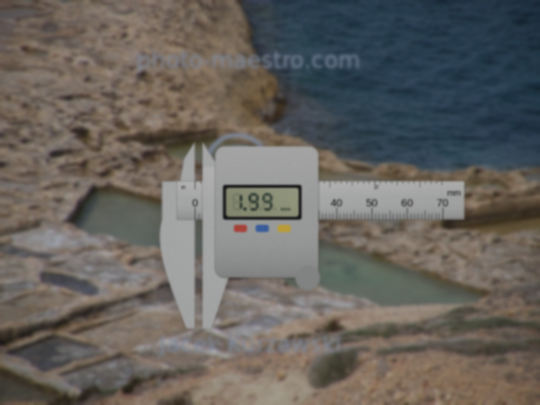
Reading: {"value": 1.99, "unit": "mm"}
